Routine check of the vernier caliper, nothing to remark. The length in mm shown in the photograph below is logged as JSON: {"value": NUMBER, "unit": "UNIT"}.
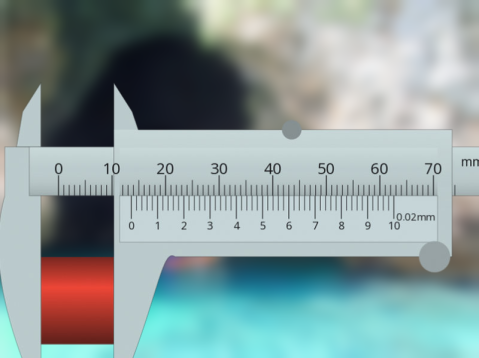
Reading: {"value": 13.6, "unit": "mm"}
